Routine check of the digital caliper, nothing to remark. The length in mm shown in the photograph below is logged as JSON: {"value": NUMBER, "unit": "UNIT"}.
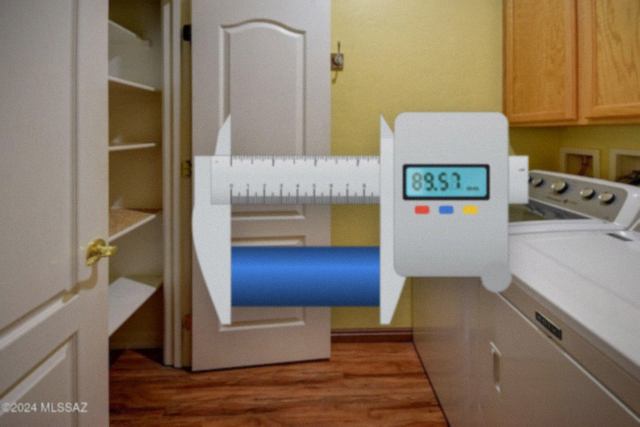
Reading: {"value": 89.57, "unit": "mm"}
